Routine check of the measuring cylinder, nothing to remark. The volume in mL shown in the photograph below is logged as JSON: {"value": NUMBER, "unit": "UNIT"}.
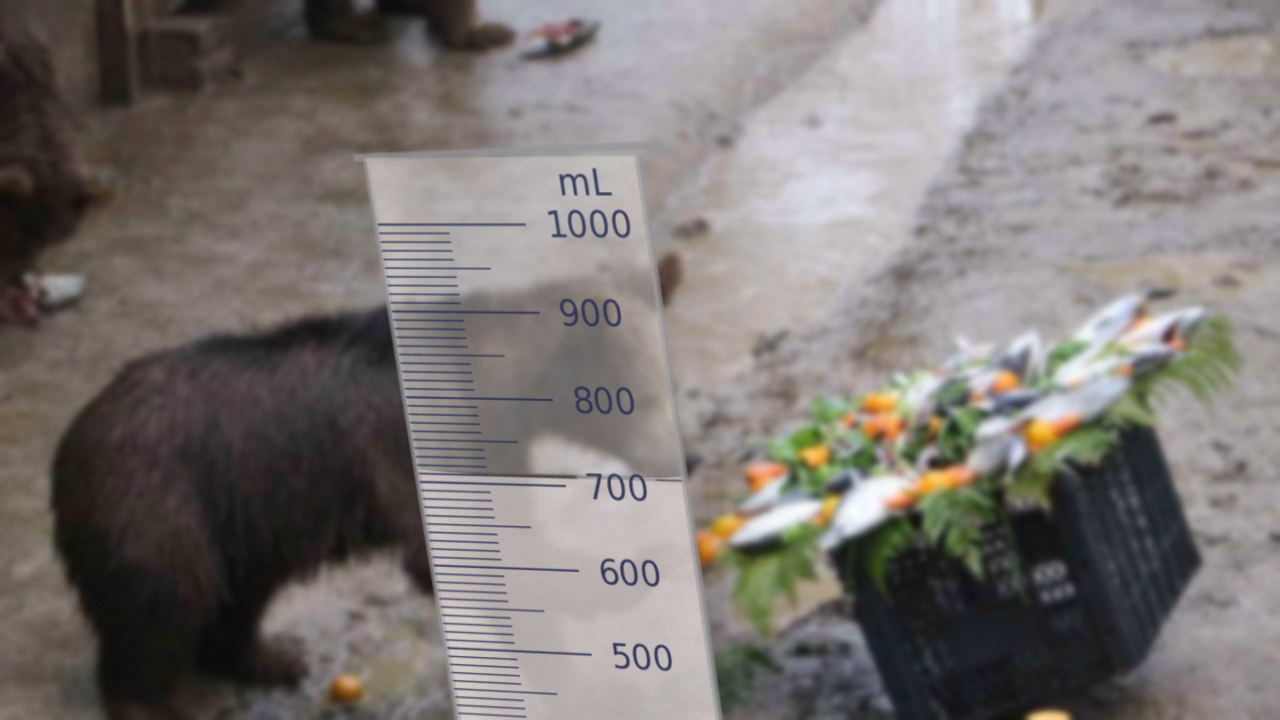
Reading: {"value": 710, "unit": "mL"}
